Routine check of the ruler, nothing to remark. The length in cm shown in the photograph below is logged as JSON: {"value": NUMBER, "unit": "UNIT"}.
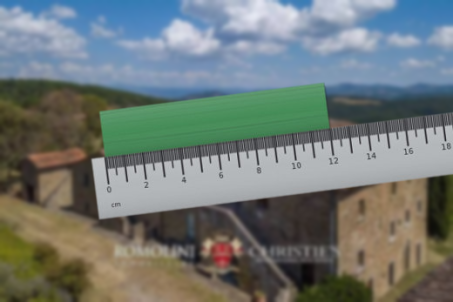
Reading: {"value": 12, "unit": "cm"}
